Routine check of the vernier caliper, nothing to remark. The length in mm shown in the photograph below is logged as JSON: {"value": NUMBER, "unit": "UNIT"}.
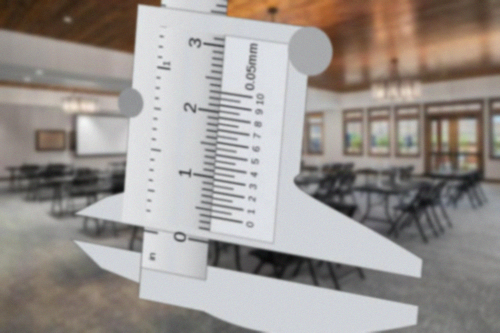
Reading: {"value": 4.0, "unit": "mm"}
